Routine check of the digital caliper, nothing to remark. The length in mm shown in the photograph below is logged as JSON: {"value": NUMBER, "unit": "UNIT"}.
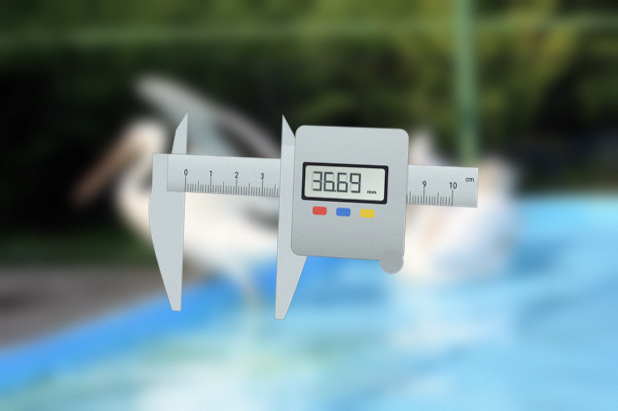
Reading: {"value": 36.69, "unit": "mm"}
